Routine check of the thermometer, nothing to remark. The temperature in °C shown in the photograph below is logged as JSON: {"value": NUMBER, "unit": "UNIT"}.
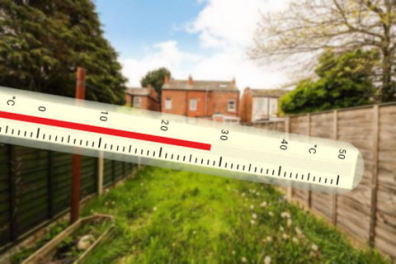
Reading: {"value": 28, "unit": "°C"}
